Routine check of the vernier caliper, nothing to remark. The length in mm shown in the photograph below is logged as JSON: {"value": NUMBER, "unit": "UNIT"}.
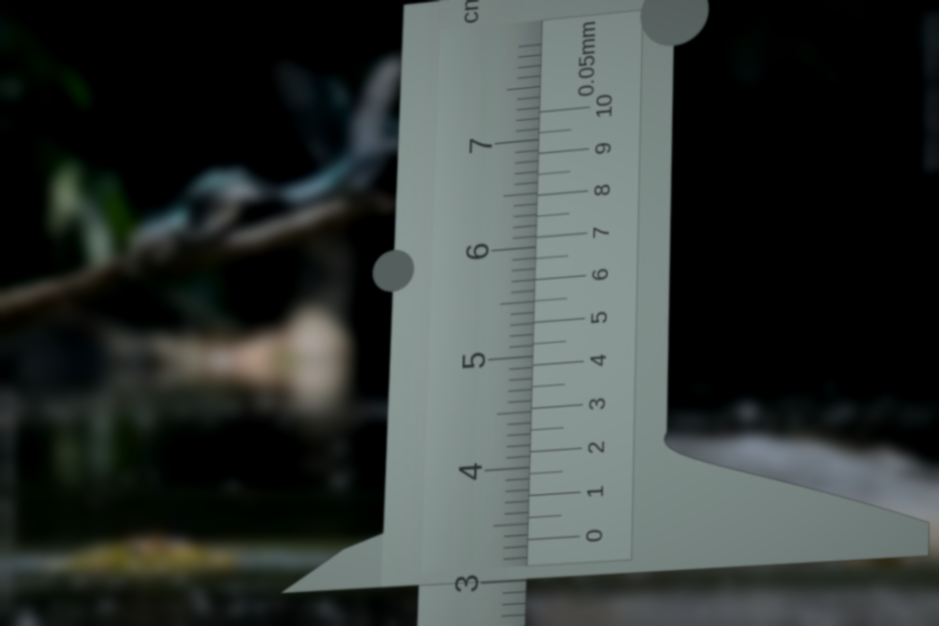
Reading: {"value": 33.6, "unit": "mm"}
